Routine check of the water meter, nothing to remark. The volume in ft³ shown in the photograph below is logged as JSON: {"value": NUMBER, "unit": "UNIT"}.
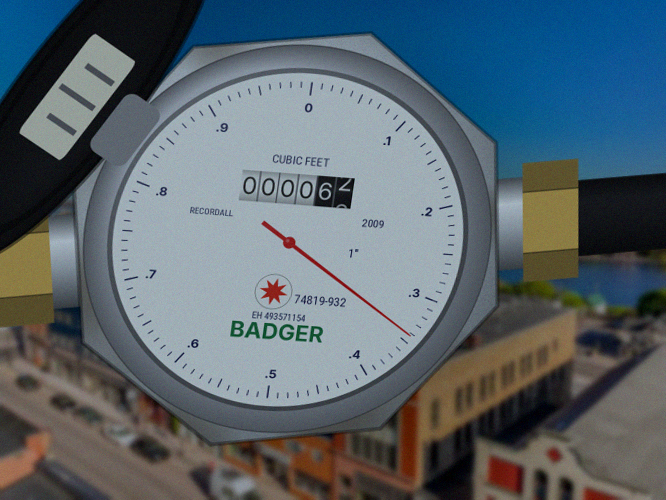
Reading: {"value": 62.34, "unit": "ft³"}
